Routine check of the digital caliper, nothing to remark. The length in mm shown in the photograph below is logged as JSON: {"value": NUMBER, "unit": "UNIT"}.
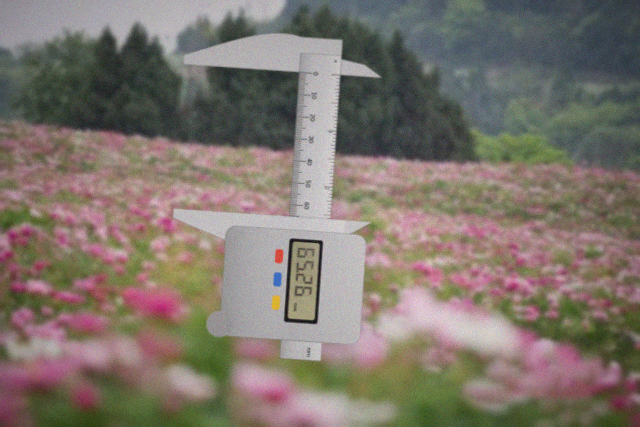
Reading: {"value": 65.26, "unit": "mm"}
